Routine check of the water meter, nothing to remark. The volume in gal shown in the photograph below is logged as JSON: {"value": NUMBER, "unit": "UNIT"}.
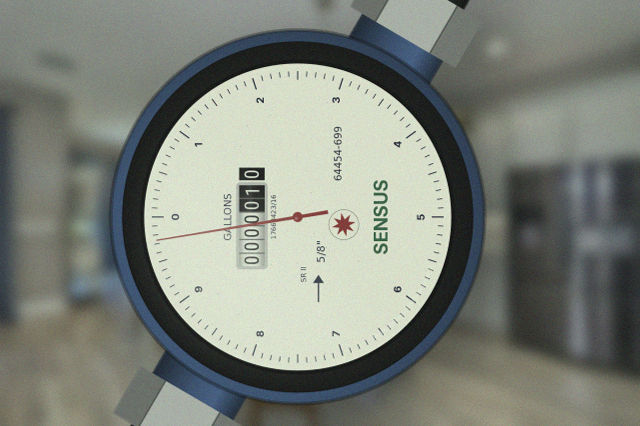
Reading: {"value": 9.7, "unit": "gal"}
